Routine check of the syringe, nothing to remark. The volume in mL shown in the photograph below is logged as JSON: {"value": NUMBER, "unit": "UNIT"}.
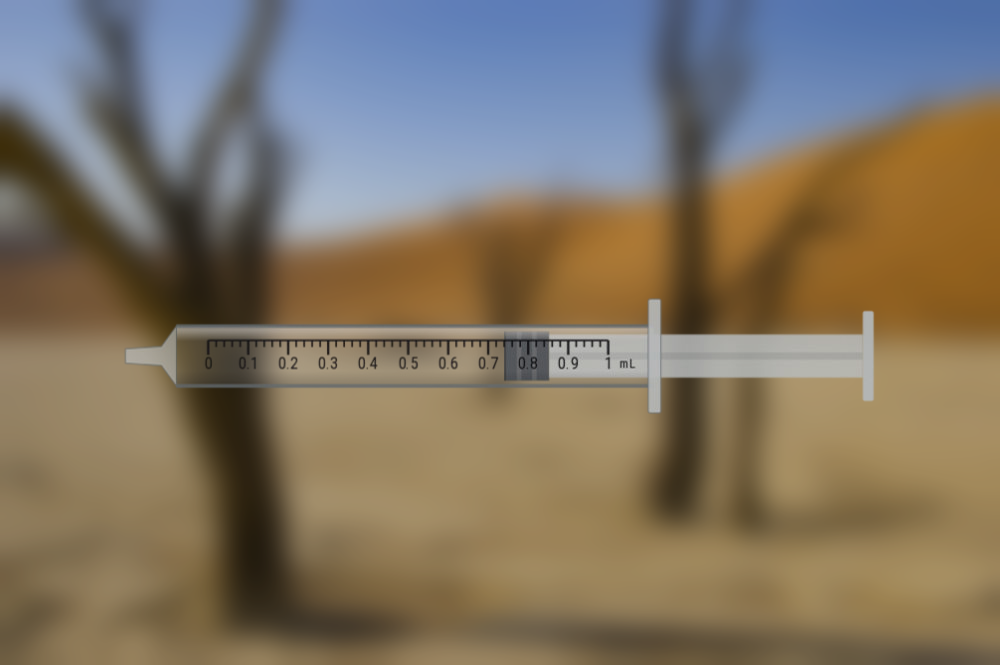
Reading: {"value": 0.74, "unit": "mL"}
